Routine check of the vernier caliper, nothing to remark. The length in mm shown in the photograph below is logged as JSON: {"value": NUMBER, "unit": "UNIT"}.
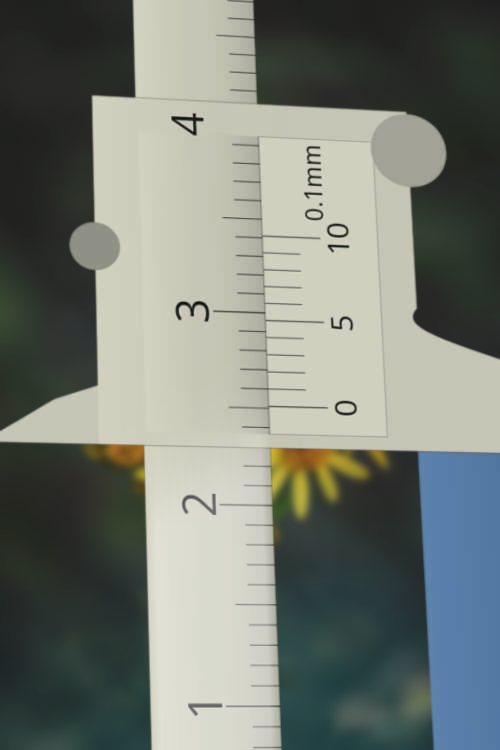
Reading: {"value": 25.1, "unit": "mm"}
